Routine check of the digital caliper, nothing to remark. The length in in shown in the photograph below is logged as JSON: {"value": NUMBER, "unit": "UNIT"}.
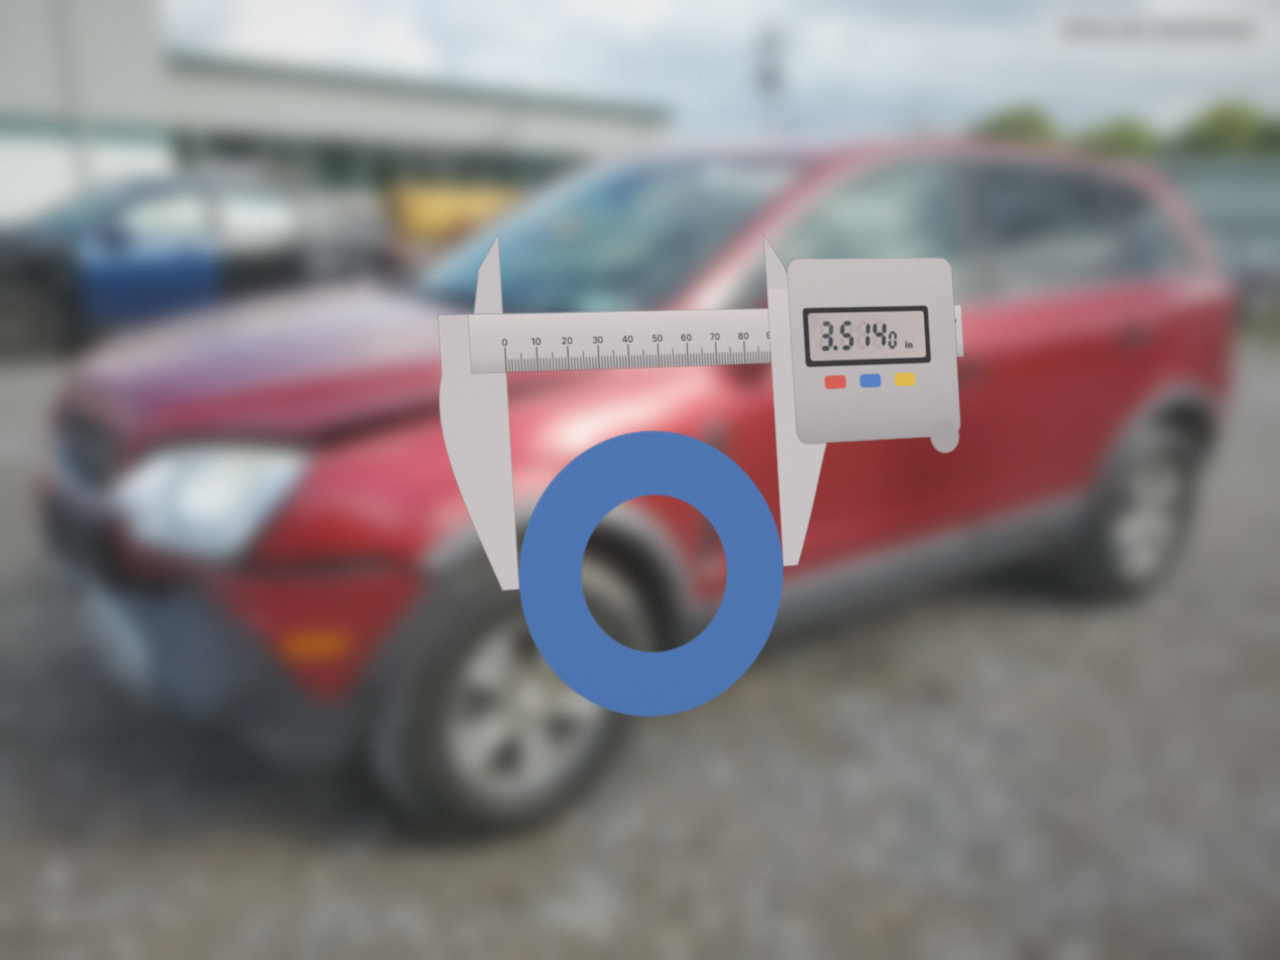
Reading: {"value": 3.5140, "unit": "in"}
